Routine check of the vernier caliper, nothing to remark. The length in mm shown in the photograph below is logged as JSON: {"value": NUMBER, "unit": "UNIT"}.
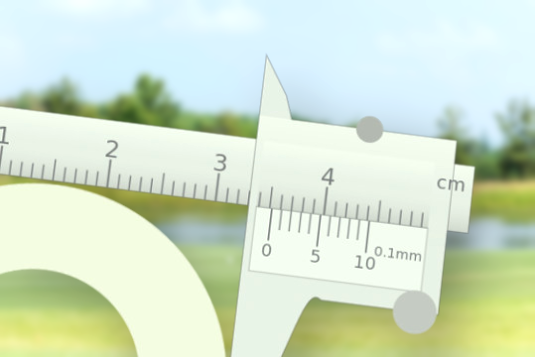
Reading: {"value": 35.2, "unit": "mm"}
